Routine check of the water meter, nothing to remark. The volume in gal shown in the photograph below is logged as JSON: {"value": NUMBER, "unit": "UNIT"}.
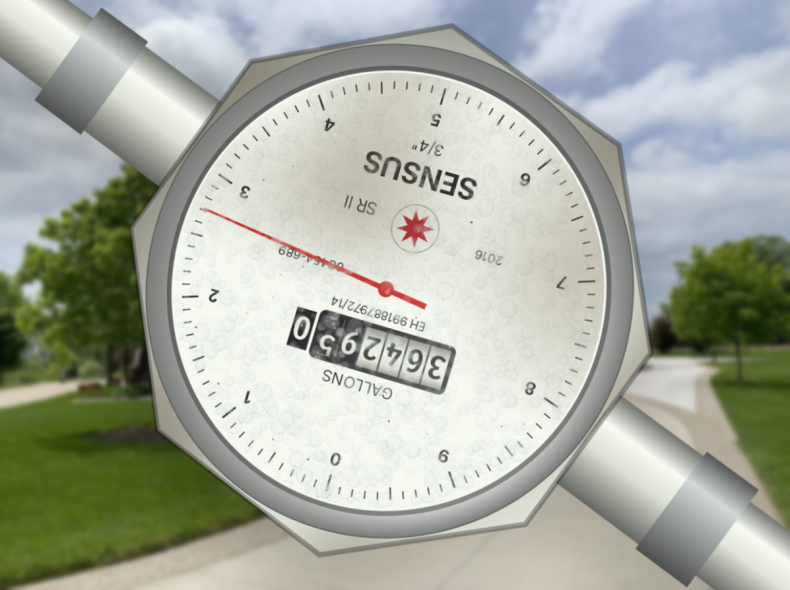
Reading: {"value": 3642952.7, "unit": "gal"}
